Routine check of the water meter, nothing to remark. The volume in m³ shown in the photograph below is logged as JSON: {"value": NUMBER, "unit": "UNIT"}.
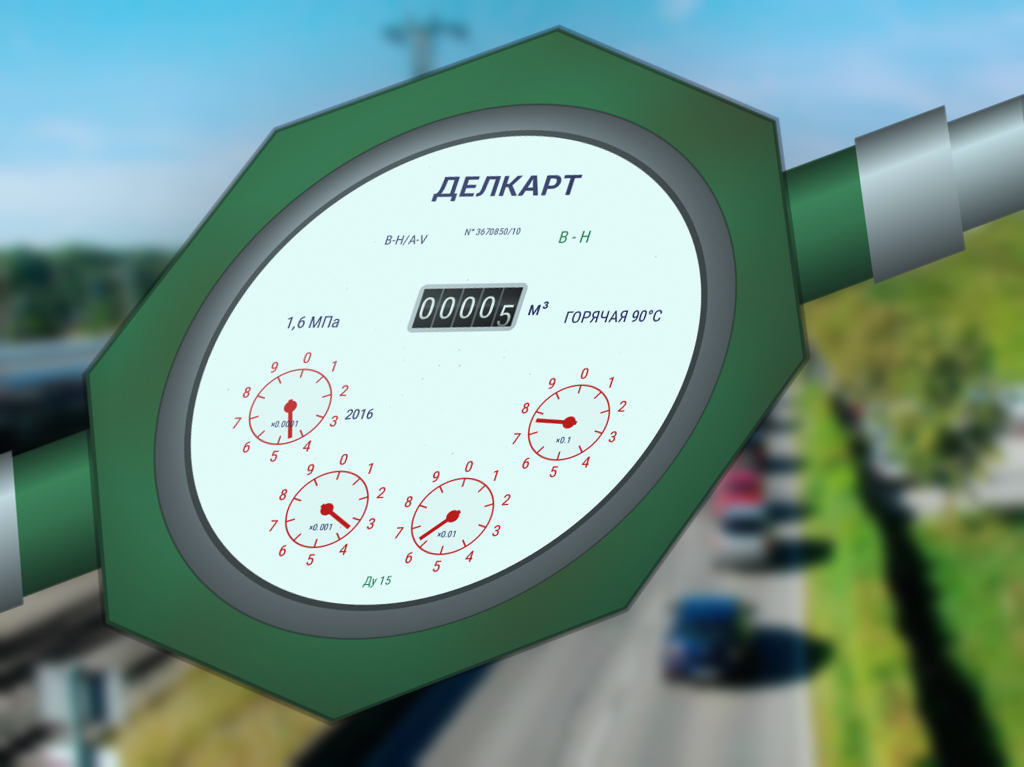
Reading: {"value": 4.7634, "unit": "m³"}
